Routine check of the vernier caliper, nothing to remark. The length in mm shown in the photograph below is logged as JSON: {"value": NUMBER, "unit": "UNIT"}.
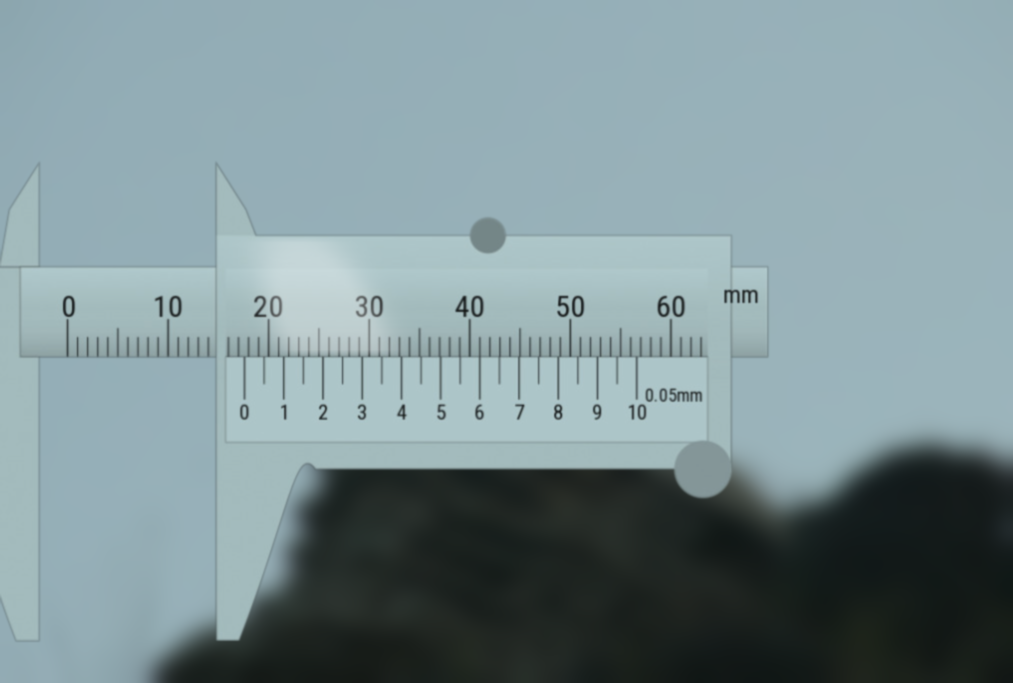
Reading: {"value": 17.6, "unit": "mm"}
